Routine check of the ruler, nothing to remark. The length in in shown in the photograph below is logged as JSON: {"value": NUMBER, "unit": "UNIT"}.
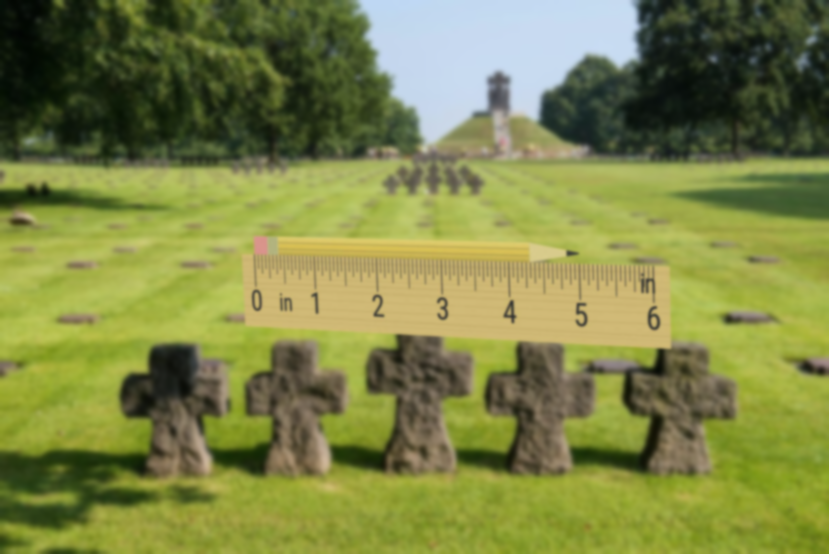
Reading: {"value": 5, "unit": "in"}
